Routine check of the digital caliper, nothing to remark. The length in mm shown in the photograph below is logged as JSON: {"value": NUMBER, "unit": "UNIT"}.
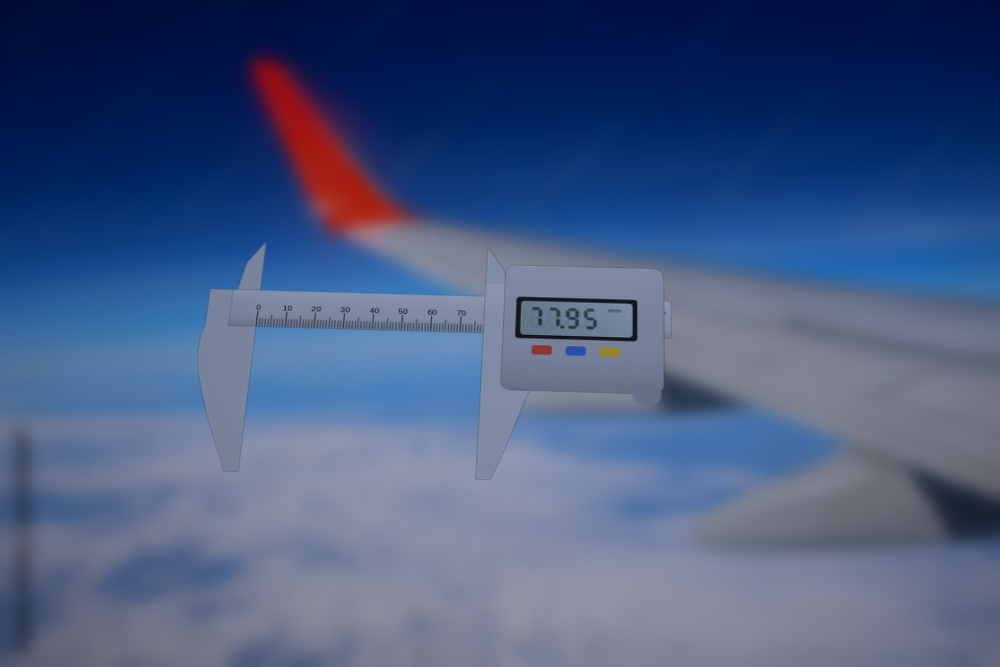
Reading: {"value": 77.95, "unit": "mm"}
